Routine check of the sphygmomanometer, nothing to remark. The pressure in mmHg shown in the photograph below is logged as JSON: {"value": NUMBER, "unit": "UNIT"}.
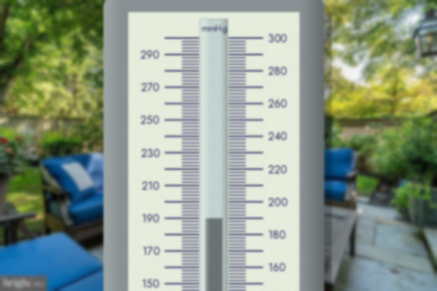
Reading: {"value": 190, "unit": "mmHg"}
